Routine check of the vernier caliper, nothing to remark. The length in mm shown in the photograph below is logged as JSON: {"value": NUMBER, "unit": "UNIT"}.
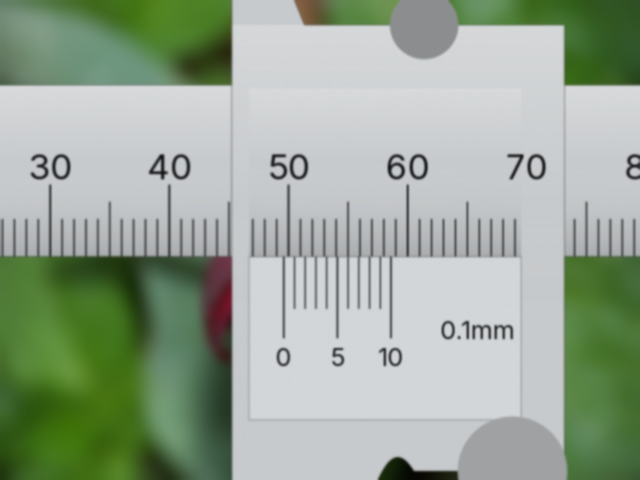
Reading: {"value": 49.6, "unit": "mm"}
